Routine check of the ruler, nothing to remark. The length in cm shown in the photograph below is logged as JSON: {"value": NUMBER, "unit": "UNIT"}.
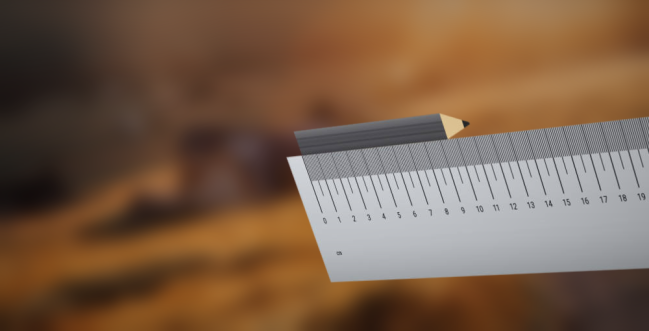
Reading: {"value": 11, "unit": "cm"}
